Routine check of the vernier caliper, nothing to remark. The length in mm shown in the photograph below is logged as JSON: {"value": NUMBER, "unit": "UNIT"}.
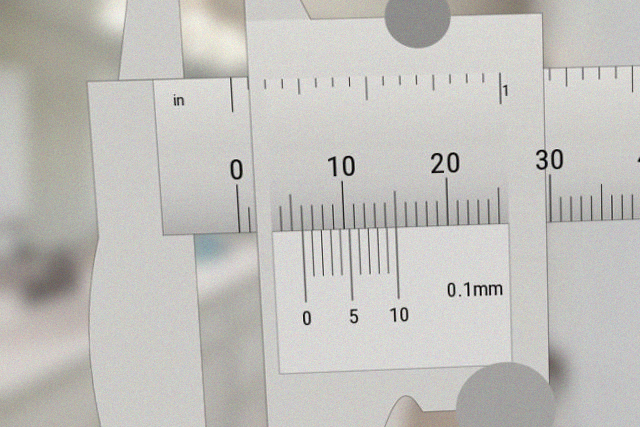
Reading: {"value": 6.0, "unit": "mm"}
